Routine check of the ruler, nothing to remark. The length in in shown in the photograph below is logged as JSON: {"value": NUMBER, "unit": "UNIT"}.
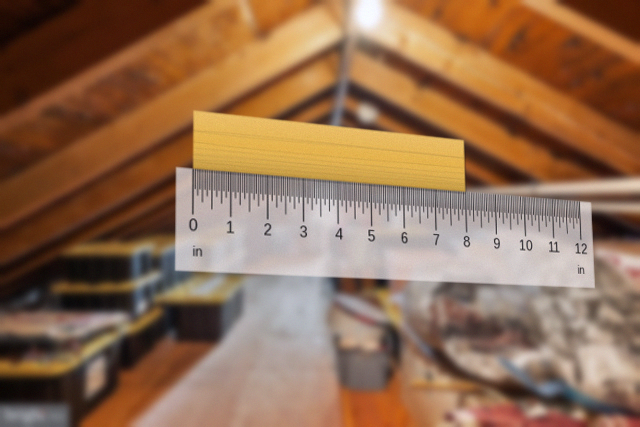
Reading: {"value": 8, "unit": "in"}
